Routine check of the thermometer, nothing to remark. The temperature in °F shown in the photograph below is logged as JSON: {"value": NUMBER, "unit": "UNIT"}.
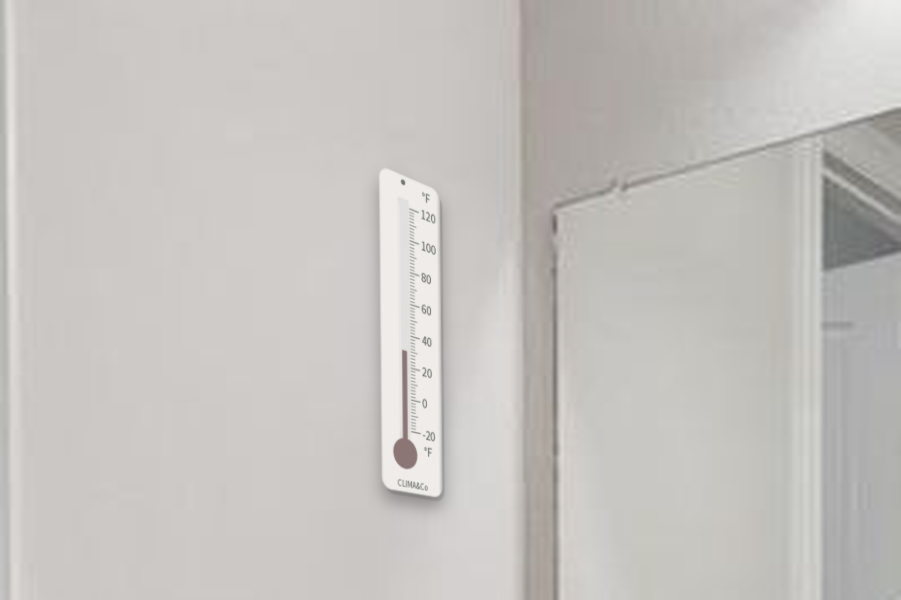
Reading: {"value": 30, "unit": "°F"}
